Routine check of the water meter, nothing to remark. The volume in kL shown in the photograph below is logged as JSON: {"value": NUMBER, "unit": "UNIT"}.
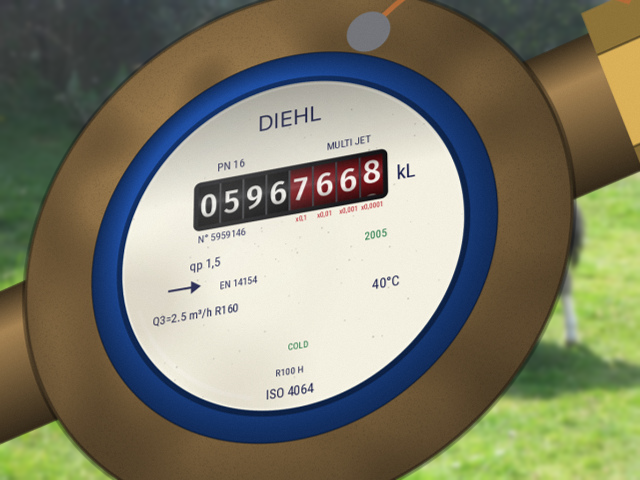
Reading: {"value": 596.7668, "unit": "kL"}
